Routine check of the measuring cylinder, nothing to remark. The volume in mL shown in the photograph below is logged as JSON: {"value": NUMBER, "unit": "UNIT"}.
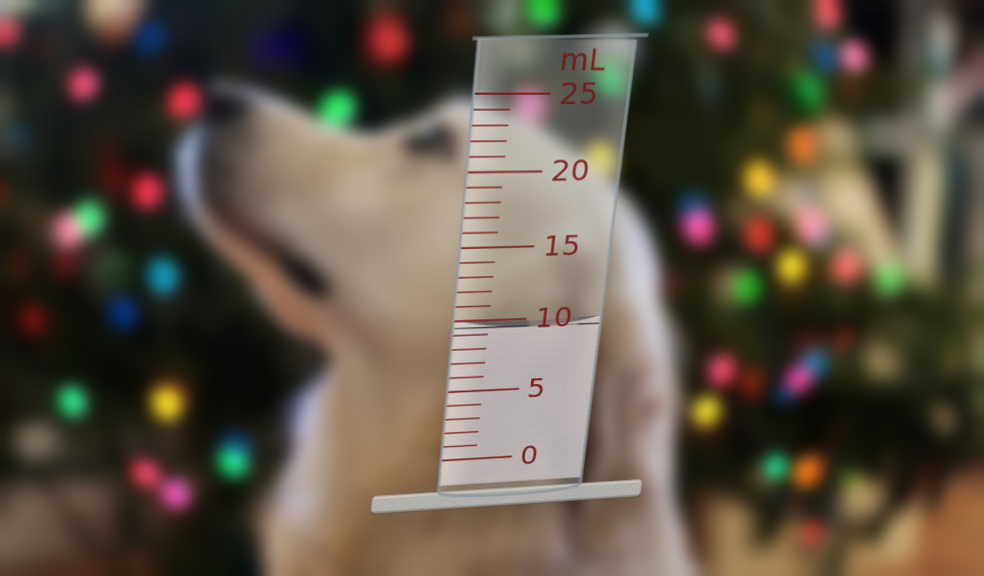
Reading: {"value": 9.5, "unit": "mL"}
